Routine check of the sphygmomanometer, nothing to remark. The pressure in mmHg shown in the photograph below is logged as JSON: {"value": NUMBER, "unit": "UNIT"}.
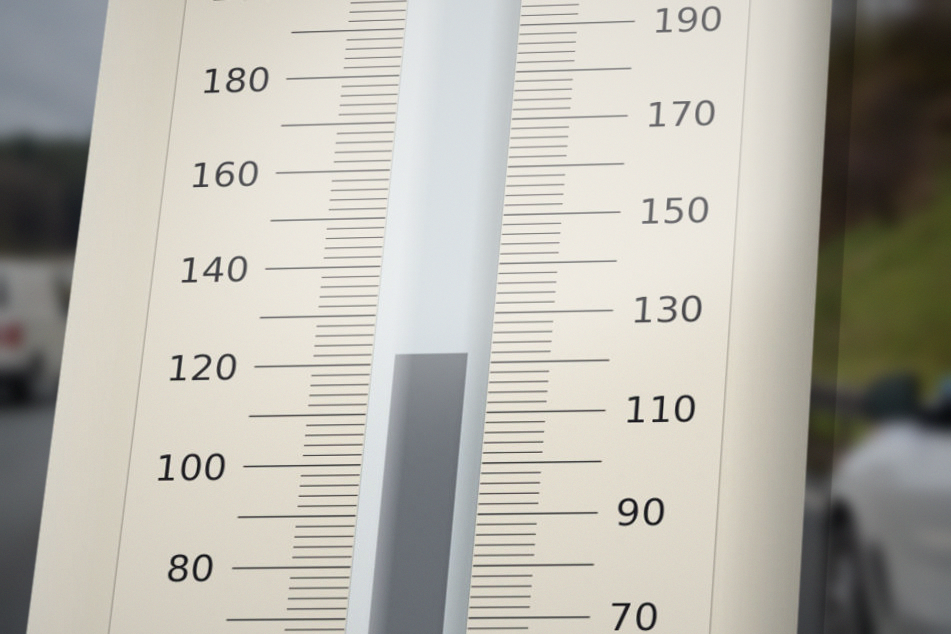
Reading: {"value": 122, "unit": "mmHg"}
